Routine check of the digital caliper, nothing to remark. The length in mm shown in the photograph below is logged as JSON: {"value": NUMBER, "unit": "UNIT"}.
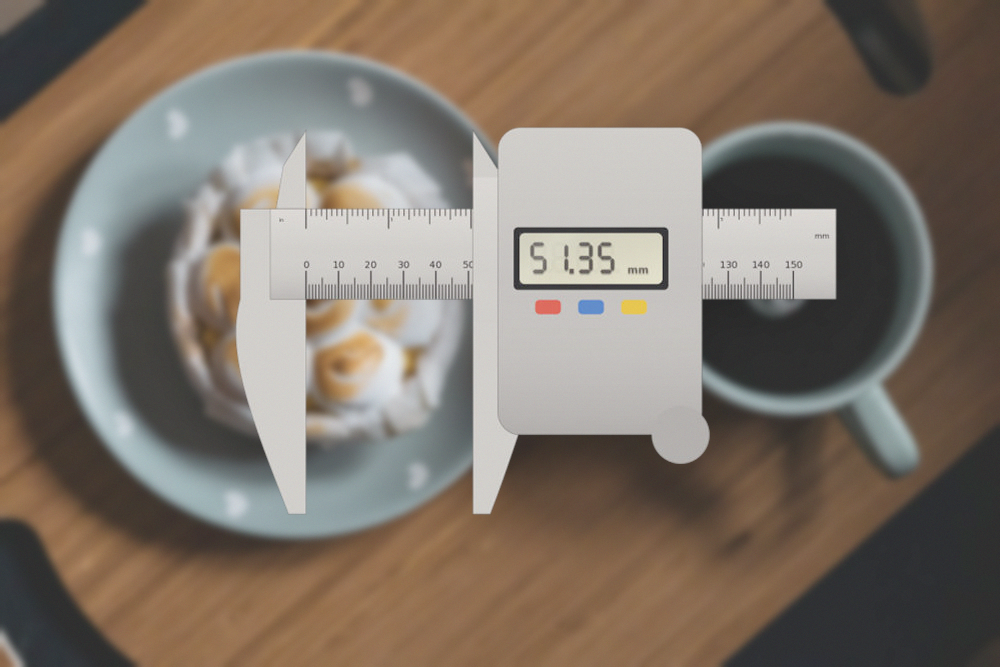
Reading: {"value": 51.35, "unit": "mm"}
